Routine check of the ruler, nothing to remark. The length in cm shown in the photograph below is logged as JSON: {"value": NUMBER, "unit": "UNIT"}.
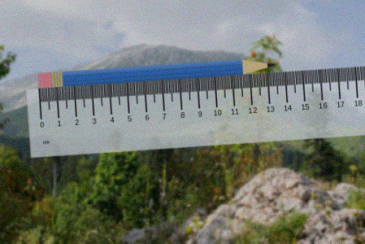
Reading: {"value": 13.5, "unit": "cm"}
